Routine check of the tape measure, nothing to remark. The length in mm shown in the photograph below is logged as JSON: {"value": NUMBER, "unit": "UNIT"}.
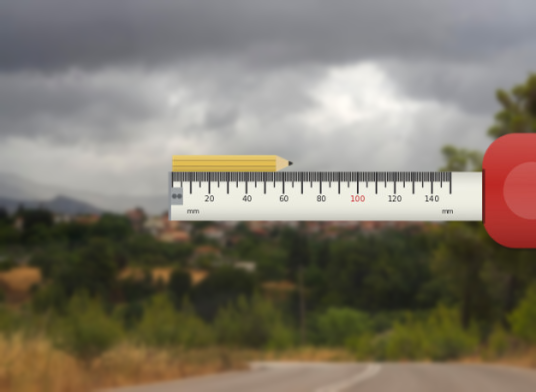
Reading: {"value": 65, "unit": "mm"}
